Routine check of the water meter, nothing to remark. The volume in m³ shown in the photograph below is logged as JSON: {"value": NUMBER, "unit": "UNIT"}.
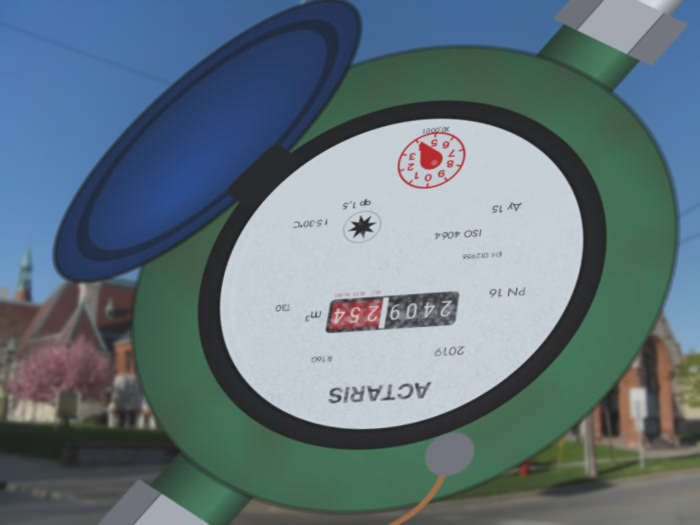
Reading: {"value": 2409.2544, "unit": "m³"}
